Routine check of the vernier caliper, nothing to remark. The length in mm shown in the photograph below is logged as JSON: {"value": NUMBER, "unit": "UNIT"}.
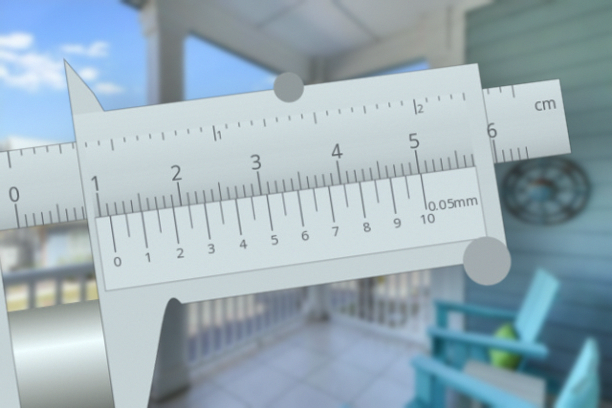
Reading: {"value": 11.2, "unit": "mm"}
